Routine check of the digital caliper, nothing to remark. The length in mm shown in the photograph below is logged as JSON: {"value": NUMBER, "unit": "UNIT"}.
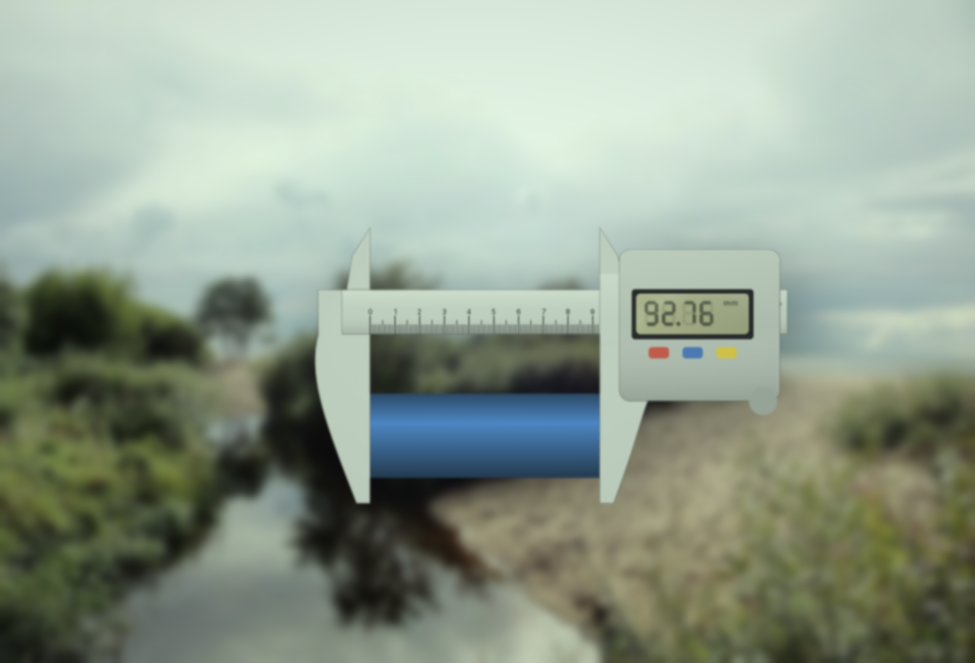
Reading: {"value": 92.76, "unit": "mm"}
